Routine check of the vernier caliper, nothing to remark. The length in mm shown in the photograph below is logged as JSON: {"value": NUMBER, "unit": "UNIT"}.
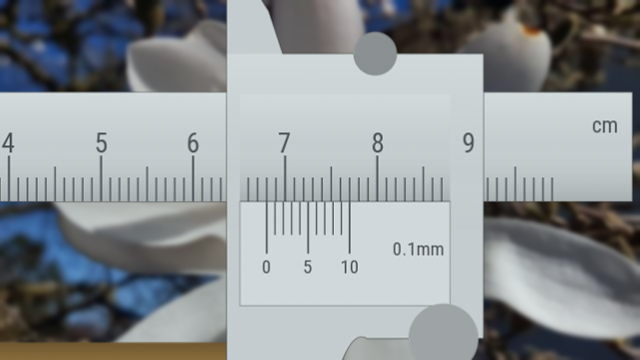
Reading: {"value": 68.0, "unit": "mm"}
